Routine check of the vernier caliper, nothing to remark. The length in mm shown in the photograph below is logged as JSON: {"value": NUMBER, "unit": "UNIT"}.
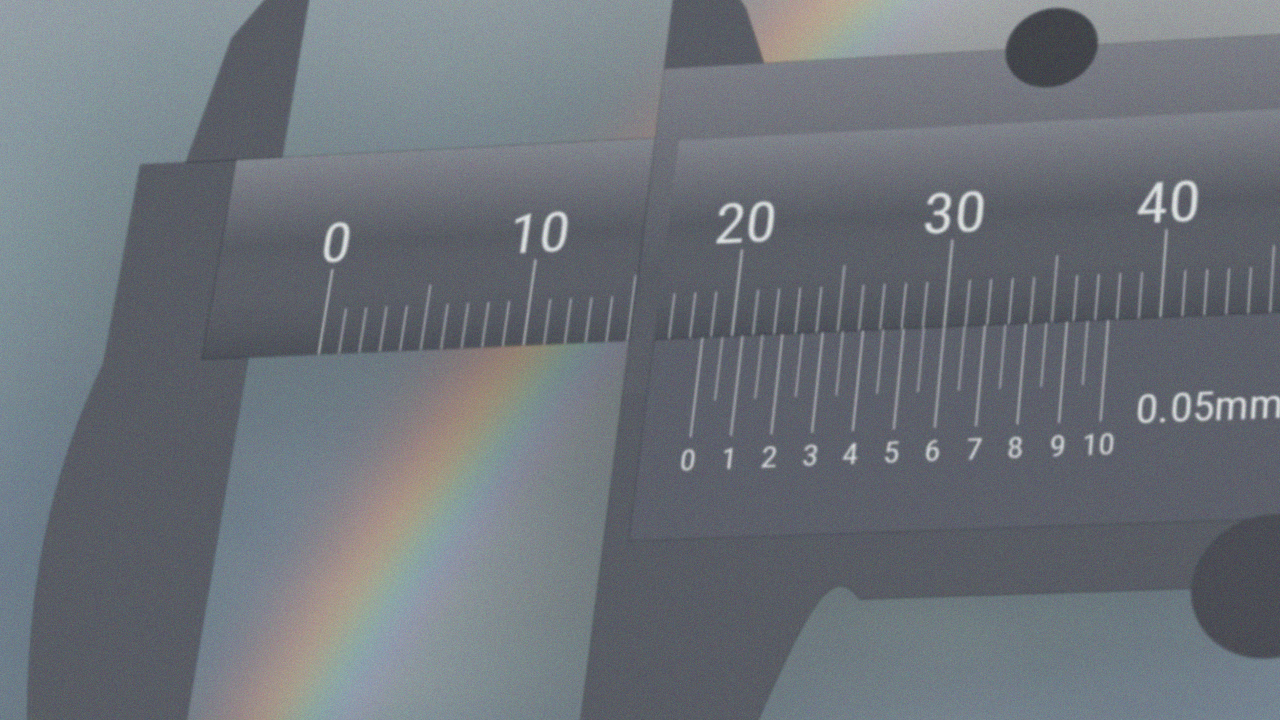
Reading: {"value": 18.6, "unit": "mm"}
